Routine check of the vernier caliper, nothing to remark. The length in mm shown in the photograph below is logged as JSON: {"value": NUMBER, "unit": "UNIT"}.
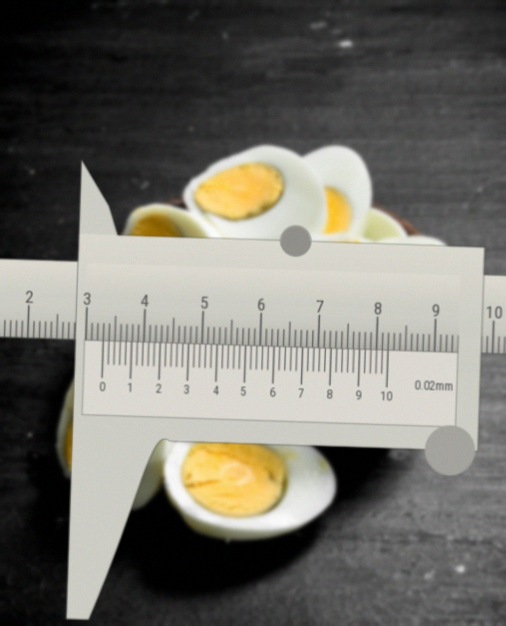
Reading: {"value": 33.0, "unit": "mm"}
